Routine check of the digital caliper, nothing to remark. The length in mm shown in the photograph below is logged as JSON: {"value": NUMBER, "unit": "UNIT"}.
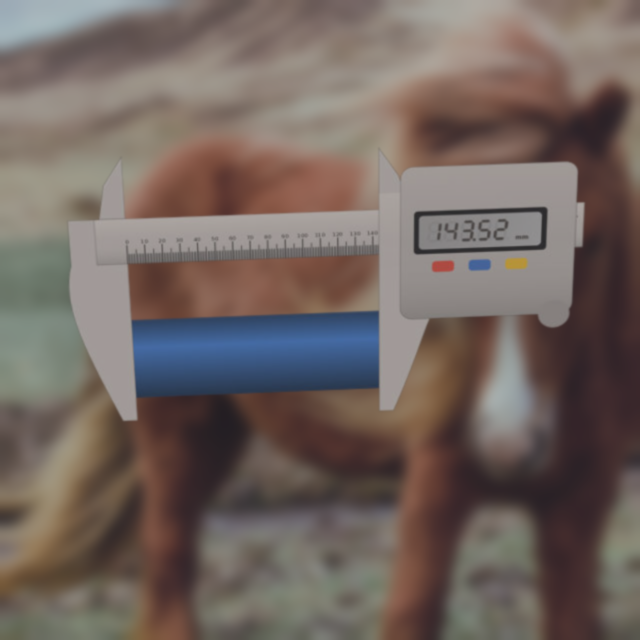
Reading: {"value": 143.52, "unit": "mm"}
